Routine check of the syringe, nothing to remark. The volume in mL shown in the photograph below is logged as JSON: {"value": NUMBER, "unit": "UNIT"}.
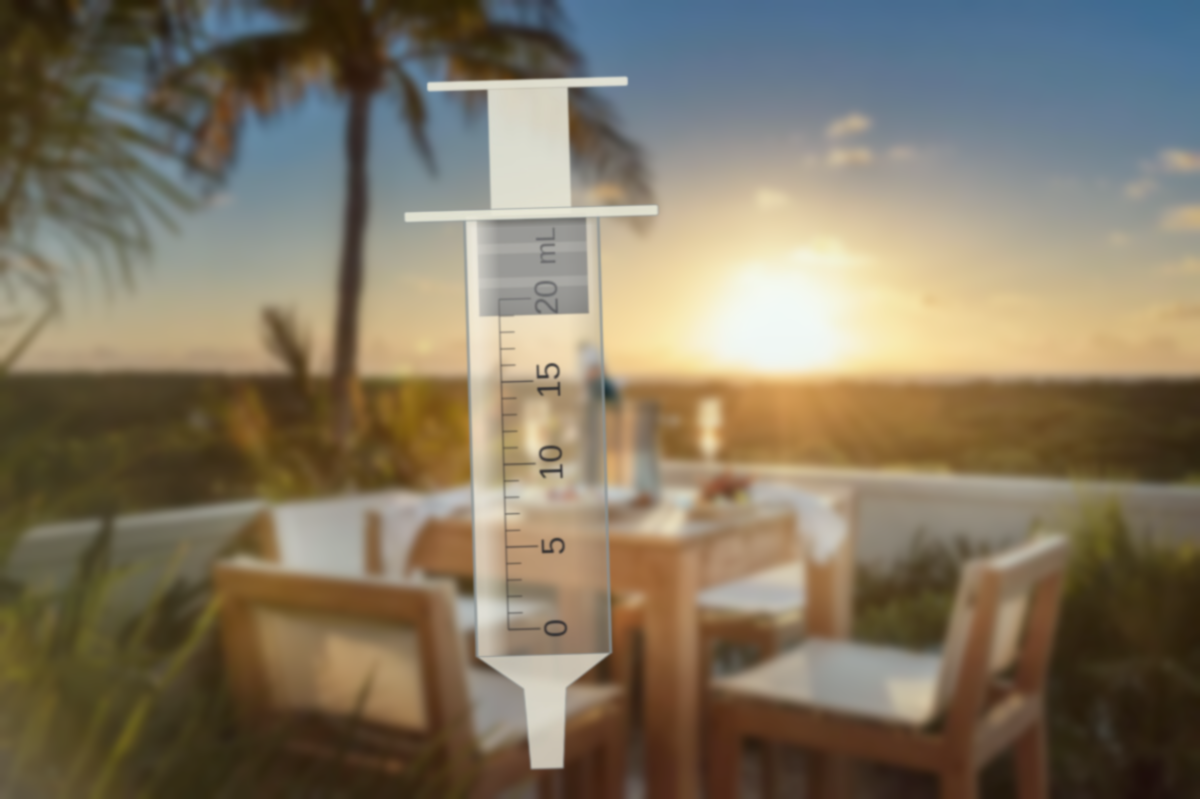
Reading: {"value": 19, "unit": "mL"}
